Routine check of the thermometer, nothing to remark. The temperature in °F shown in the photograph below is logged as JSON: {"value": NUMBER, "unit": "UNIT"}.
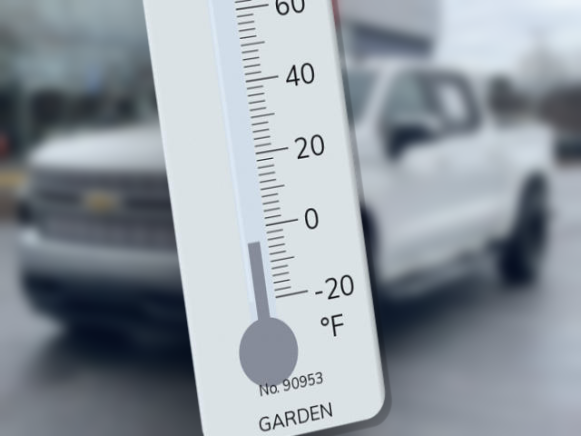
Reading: {"value": -4, "unit": "°F"}
